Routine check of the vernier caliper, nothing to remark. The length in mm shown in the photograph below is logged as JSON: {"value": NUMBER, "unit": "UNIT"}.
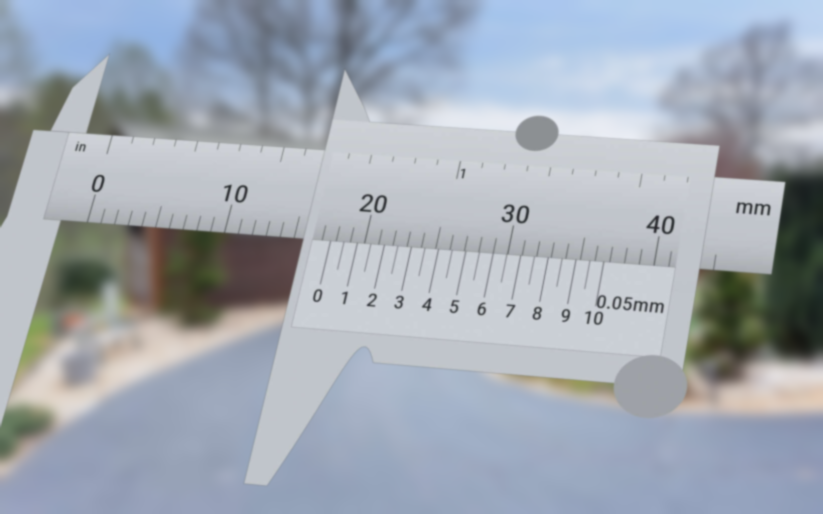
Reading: {"value": 17.6, "unit": "mm"}
